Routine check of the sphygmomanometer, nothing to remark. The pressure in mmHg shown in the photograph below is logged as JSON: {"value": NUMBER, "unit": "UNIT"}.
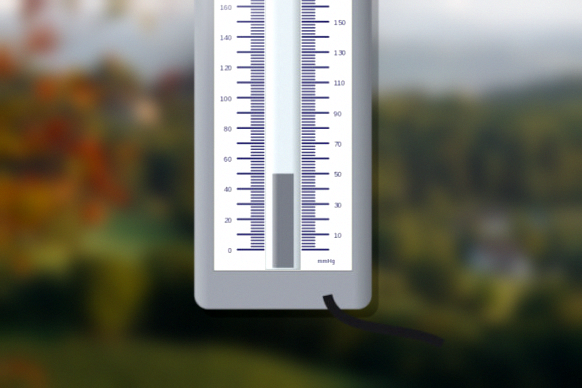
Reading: {"value": 50, "unit": "mmHg"}
